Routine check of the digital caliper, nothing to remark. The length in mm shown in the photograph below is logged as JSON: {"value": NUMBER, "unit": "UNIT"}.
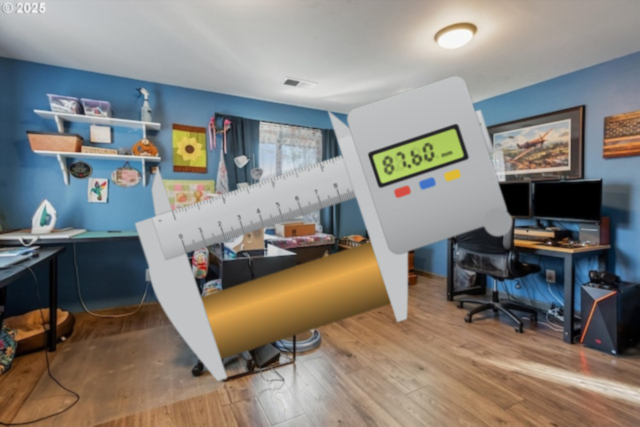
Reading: {"value": 87.60, "unit": "mm"}
